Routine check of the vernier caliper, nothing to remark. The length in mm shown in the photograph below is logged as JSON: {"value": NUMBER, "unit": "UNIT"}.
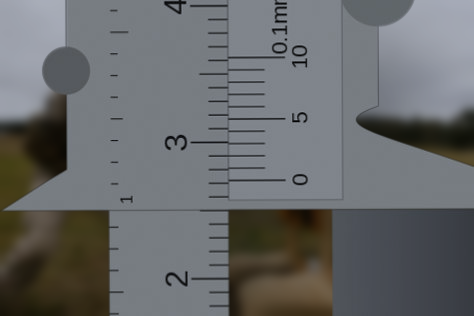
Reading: {"value": 27.2, "unit": "mm"}
